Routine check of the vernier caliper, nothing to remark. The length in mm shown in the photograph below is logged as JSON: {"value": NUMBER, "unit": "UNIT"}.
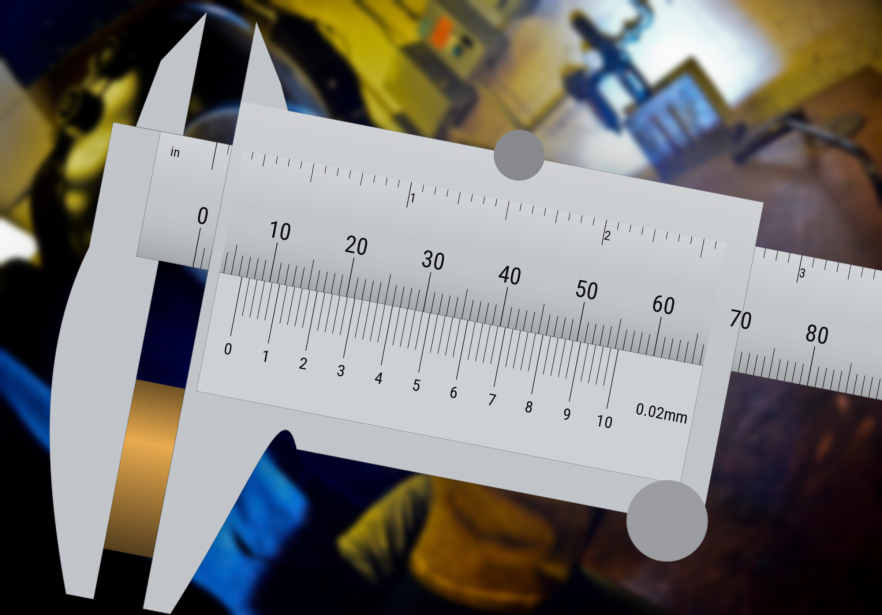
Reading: {"value": 6.4, "unit": "mm"}
